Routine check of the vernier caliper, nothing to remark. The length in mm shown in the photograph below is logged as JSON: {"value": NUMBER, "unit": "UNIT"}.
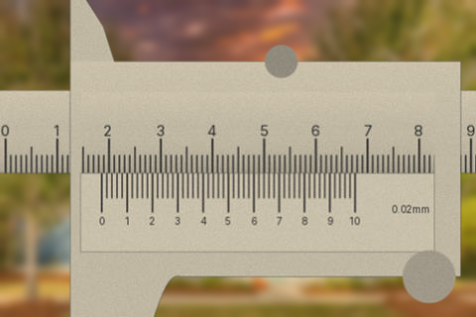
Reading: {"value": 18.6, "unit": "mm"}
